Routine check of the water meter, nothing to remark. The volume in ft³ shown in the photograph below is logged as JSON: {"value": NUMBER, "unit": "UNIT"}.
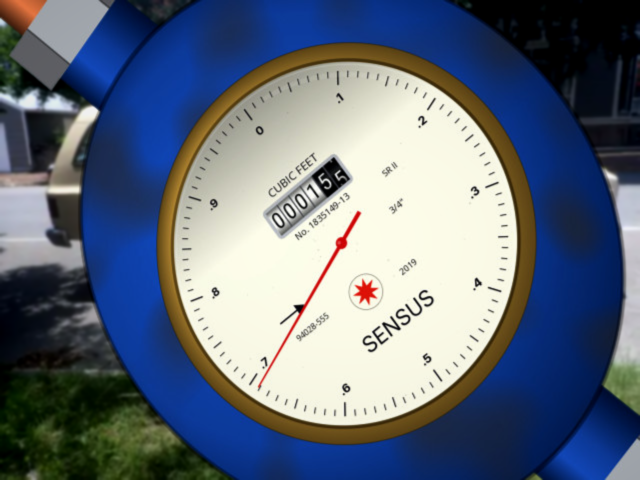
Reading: {"value": 154.69, "unit": "ft³"}
